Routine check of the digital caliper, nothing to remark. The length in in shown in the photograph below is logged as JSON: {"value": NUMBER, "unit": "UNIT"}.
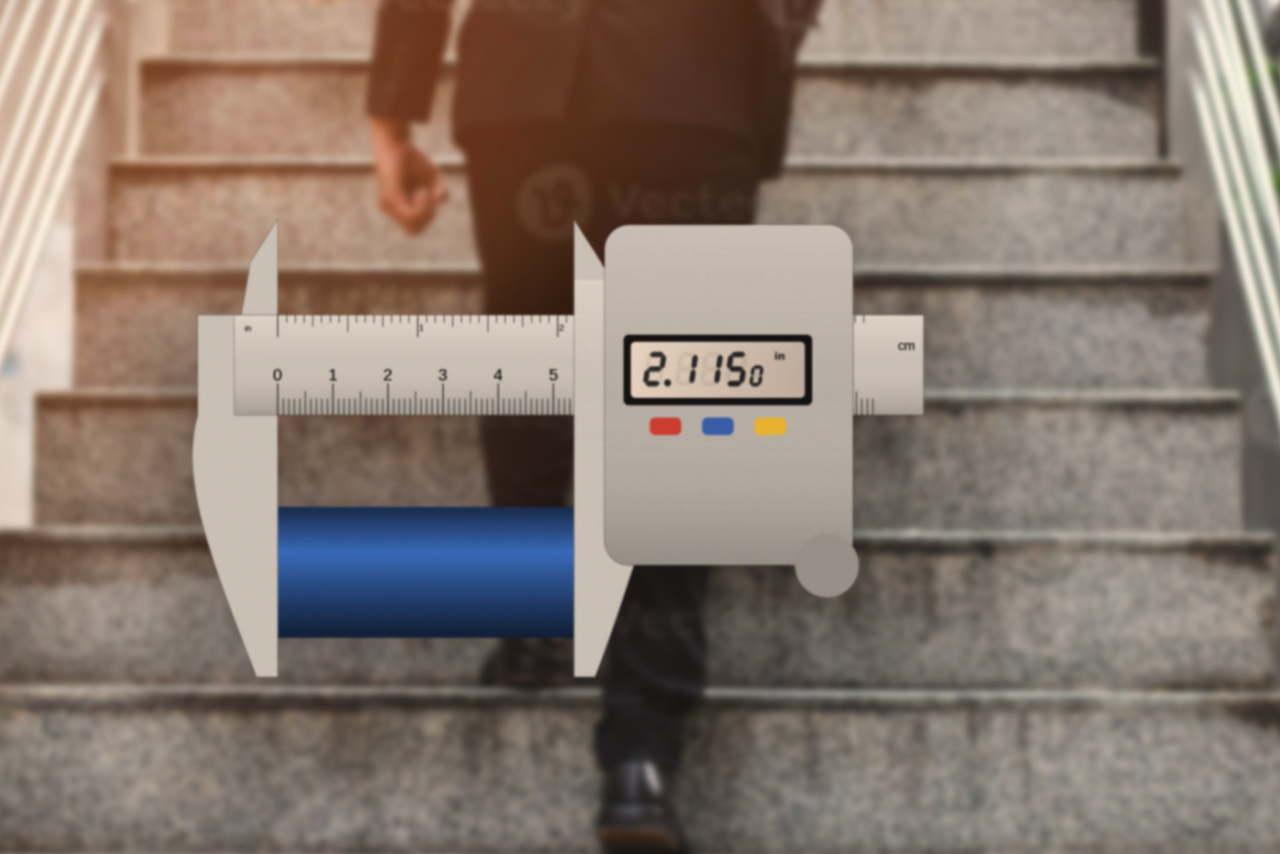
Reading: {"value": 2.1150, "unit": "in"}
